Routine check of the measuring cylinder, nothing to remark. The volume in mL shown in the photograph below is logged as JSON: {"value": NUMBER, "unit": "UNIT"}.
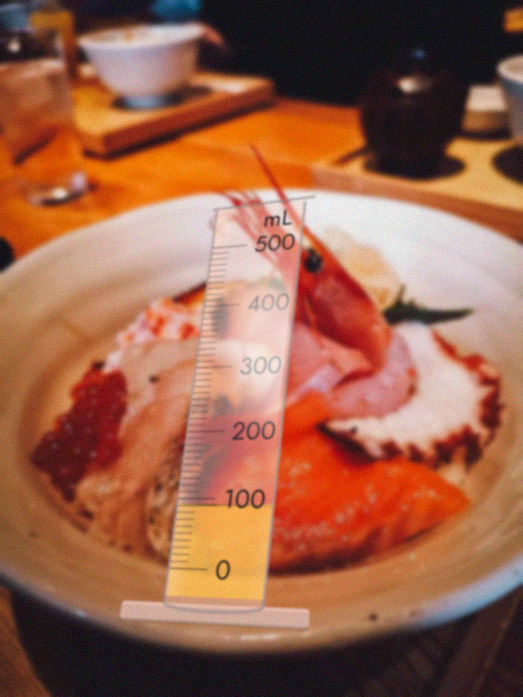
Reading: {"value": 90, "unit": "mL"}
